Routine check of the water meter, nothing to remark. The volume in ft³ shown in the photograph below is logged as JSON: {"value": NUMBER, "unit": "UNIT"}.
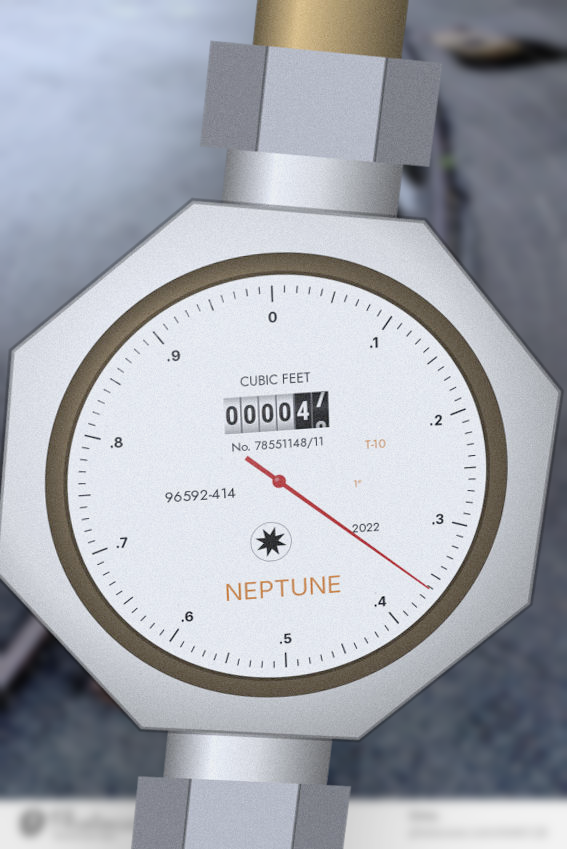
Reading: {"value": 47.36, "unit": "ft³"}
